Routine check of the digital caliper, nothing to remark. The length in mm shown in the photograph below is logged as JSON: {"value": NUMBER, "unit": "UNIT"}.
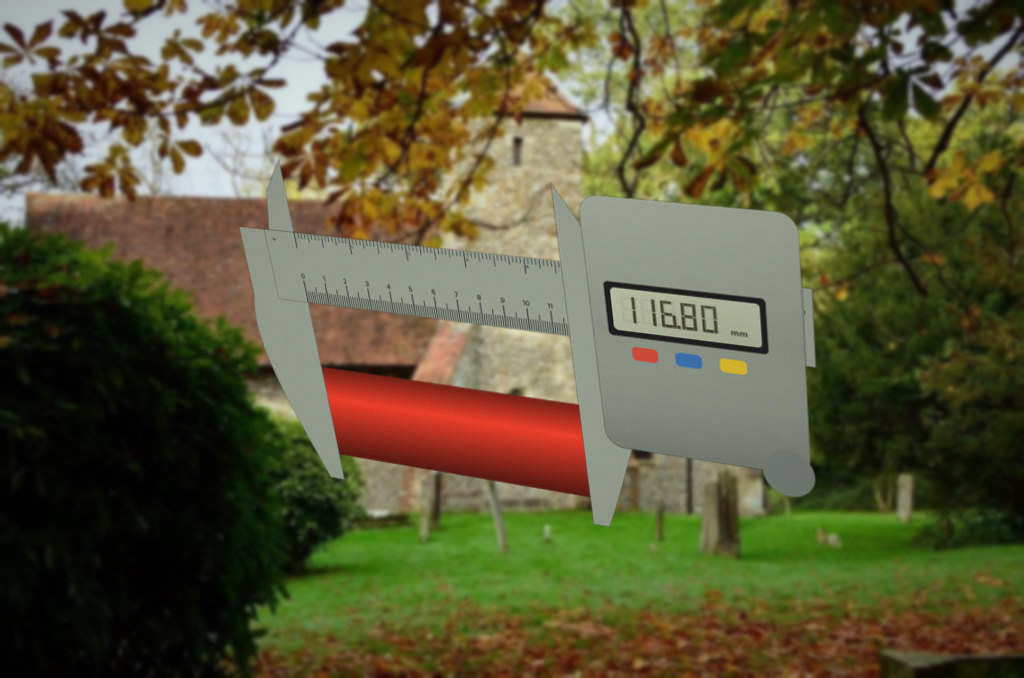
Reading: {"value": 116.80, "unit": "mm"}
